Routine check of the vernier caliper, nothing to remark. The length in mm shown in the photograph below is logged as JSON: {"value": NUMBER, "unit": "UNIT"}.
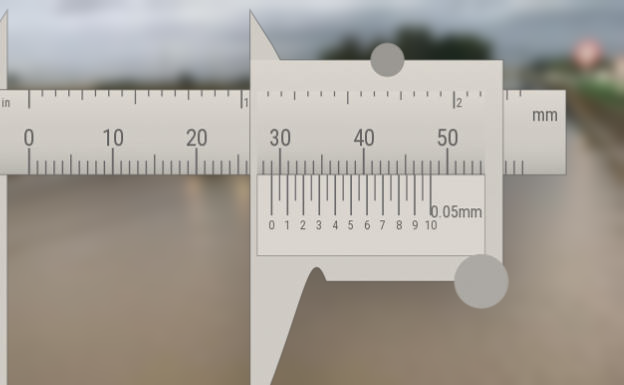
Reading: {"value": 29.0, "unit": "mm"}
